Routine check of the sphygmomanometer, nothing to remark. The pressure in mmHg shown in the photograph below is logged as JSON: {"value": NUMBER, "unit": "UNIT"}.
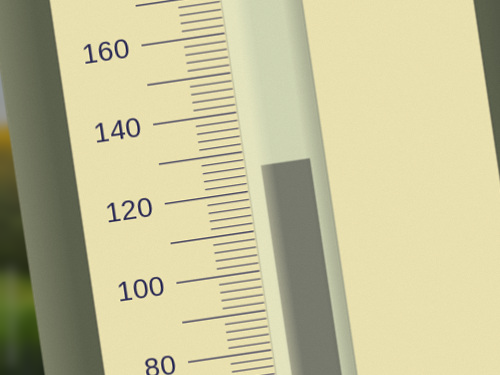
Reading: {"value": 126, "unit": "mmHg"}
